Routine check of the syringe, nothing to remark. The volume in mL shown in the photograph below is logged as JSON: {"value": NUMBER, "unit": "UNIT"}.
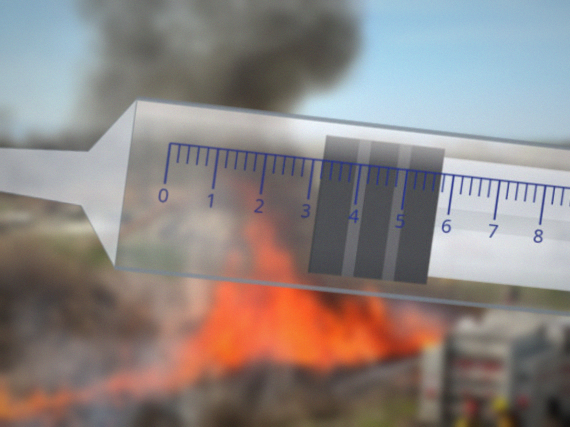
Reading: {"value": 3.2, "unit": "mL"}
